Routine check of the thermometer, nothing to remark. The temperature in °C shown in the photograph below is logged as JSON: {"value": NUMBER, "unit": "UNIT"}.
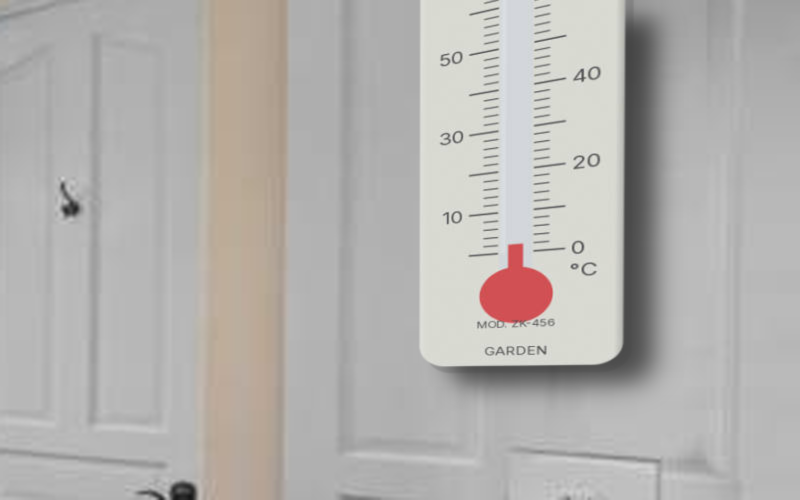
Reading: {"value": 2, "unit": "°C"}
